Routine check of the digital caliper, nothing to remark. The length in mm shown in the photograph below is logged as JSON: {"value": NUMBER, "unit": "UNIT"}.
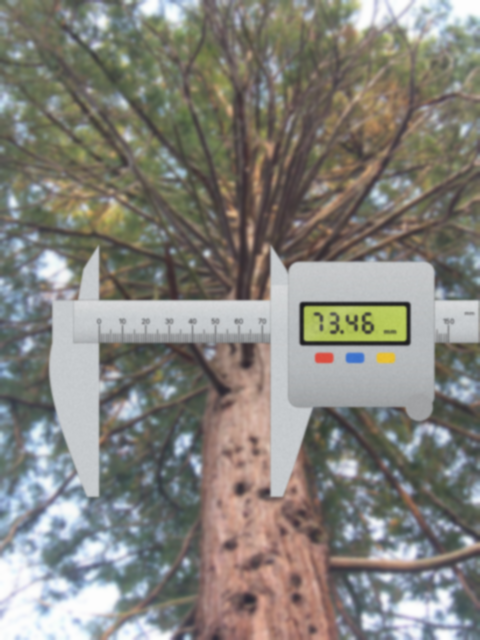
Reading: {"value": 73.46, "unit": "mm"}
